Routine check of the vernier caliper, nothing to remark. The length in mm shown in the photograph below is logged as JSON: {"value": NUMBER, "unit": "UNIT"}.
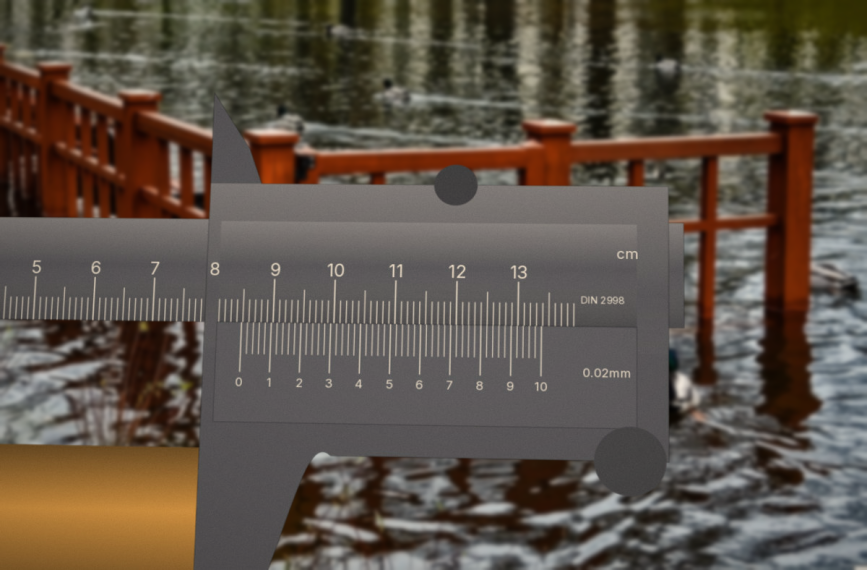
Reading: {"value": 84.8, "unit": "mm"}
